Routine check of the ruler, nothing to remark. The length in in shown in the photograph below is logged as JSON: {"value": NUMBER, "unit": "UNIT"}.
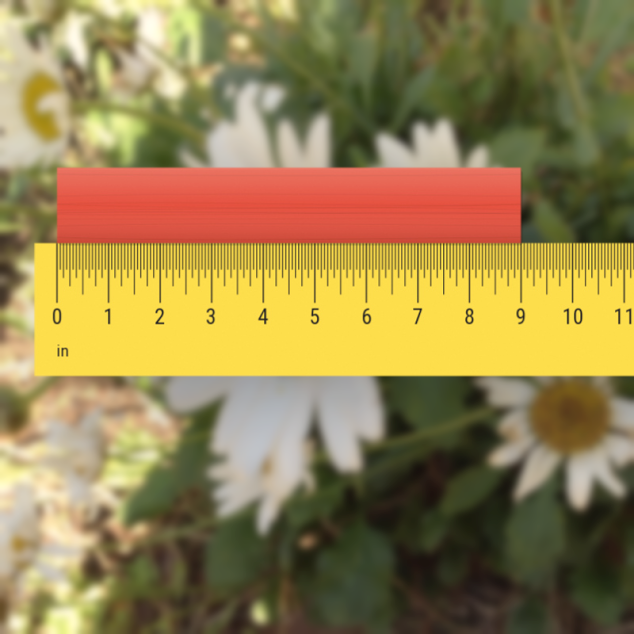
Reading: {"value": 9, "unit": "in"}
